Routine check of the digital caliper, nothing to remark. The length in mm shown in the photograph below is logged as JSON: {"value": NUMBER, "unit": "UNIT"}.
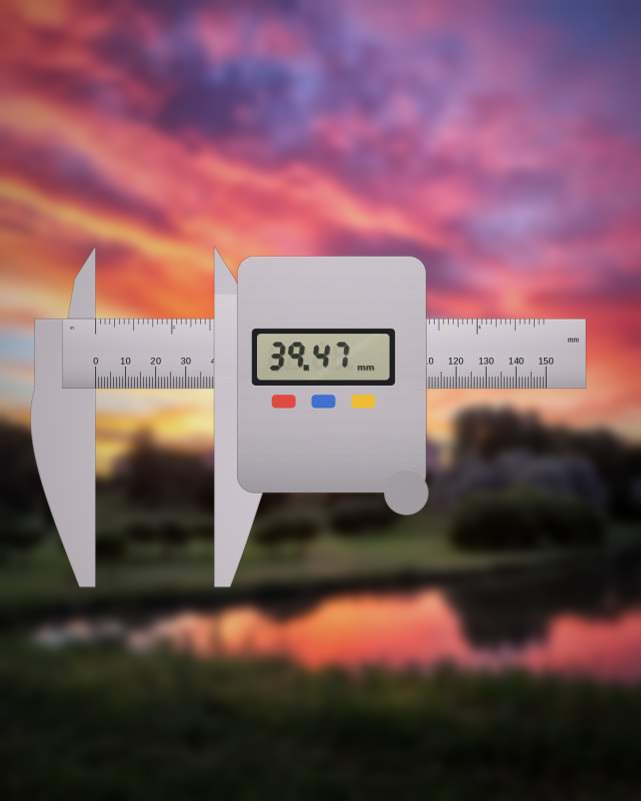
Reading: {"value": 39.47, "unit": "mm"}
